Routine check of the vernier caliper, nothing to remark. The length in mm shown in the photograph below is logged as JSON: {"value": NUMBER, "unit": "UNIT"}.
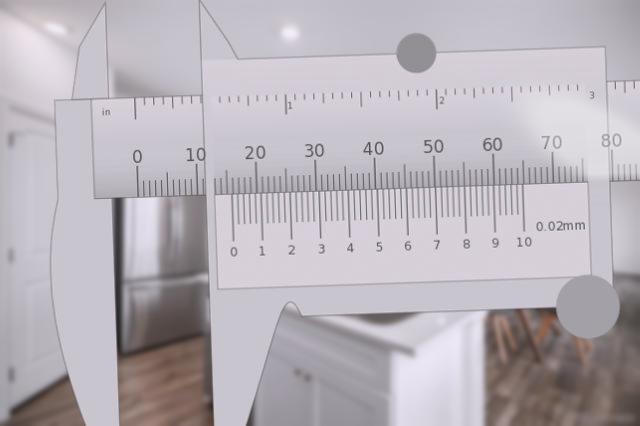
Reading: {"value": 15.8, "unit": "mm"}
